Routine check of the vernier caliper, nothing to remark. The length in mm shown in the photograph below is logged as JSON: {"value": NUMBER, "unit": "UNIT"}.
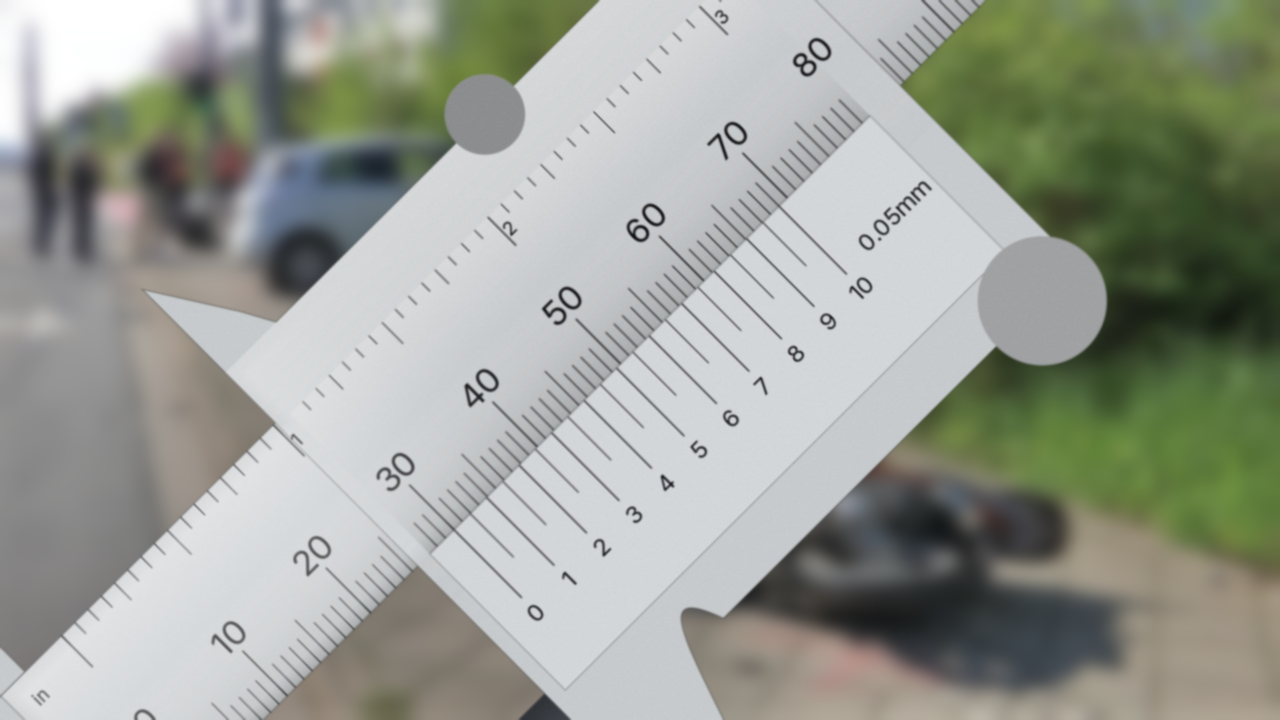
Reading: {"value": 30.0, "unit": "mm"}
